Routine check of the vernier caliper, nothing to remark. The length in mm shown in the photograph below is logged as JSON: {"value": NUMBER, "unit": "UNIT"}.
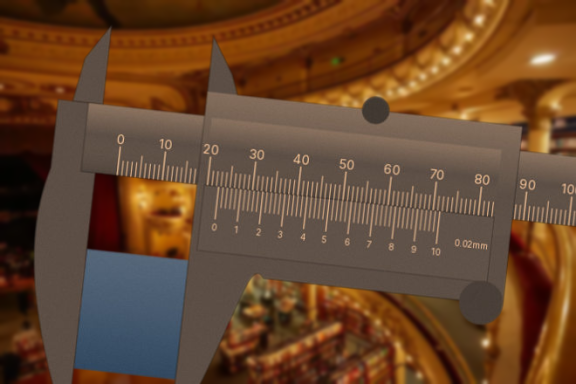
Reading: {"value": 22.5, "unit": "mm"}
